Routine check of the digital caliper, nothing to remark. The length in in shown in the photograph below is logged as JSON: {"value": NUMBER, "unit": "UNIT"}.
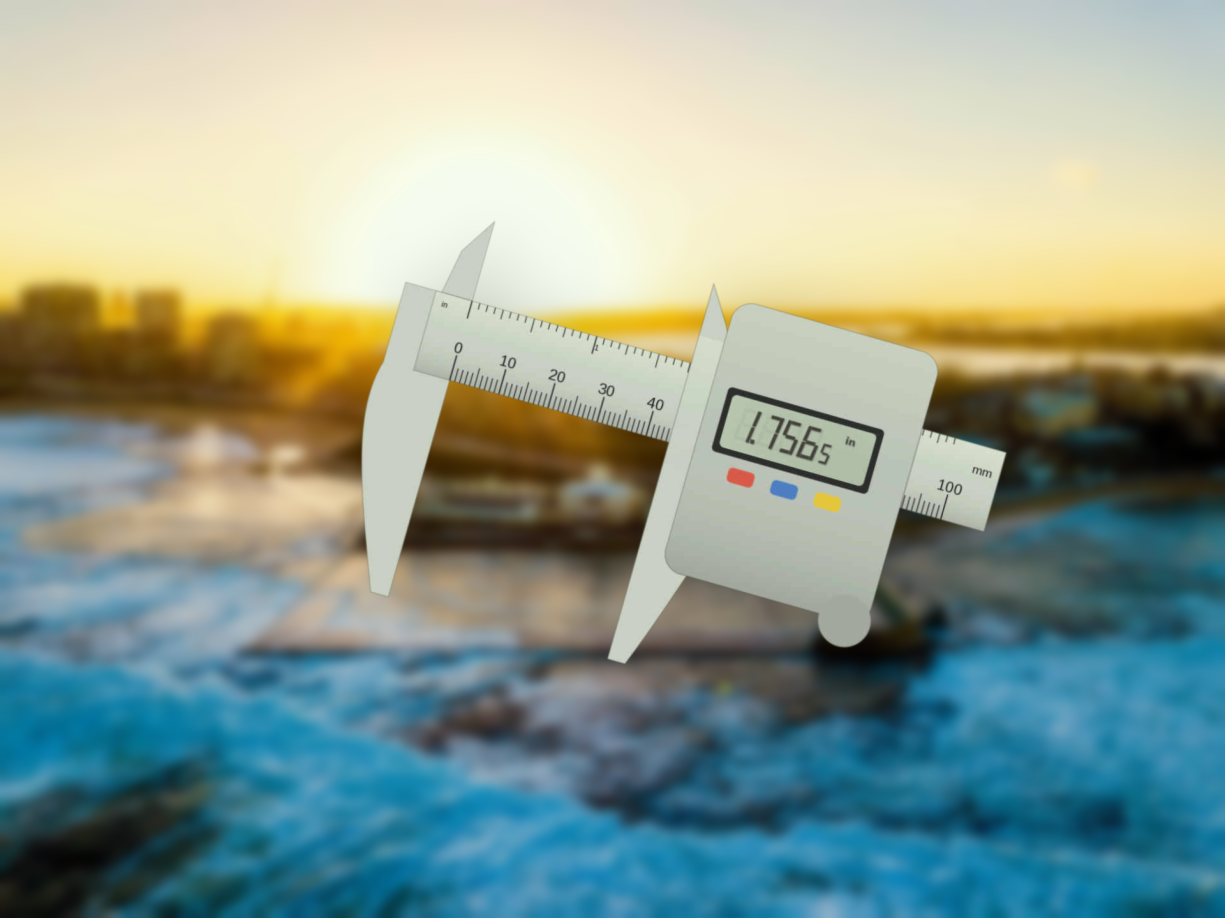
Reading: {"value": 1.7565, "unit": "in"}
